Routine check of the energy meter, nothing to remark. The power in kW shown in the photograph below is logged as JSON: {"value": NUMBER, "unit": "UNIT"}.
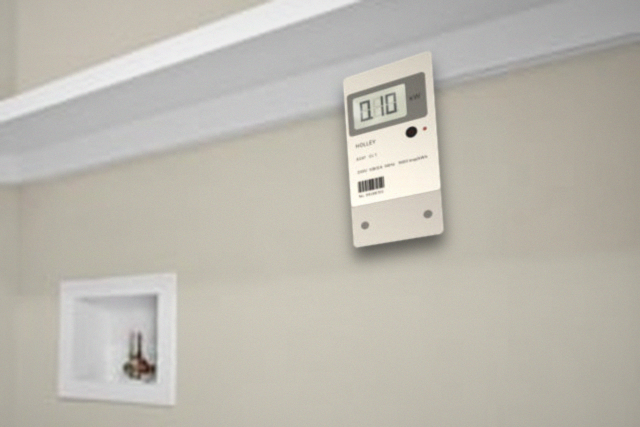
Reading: {"value": 0.10, "unit": "kW"}
